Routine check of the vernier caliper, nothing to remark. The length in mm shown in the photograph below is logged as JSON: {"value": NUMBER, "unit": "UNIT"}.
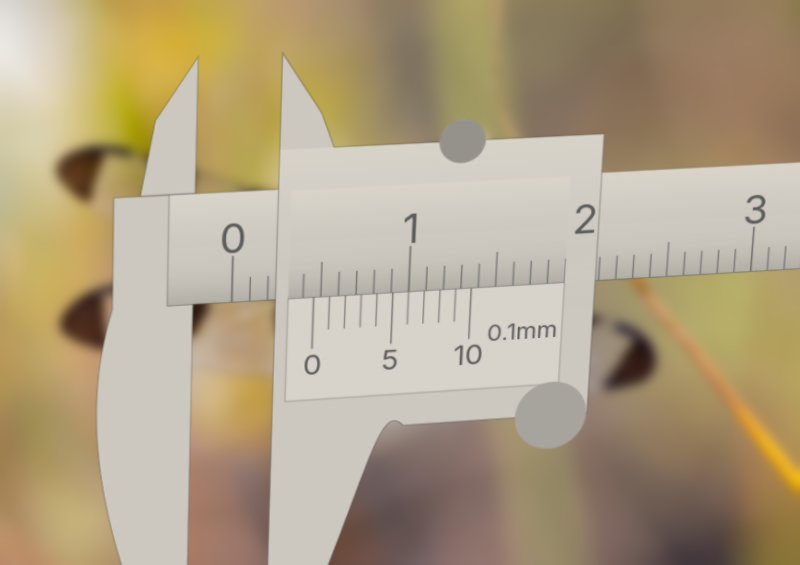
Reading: {"value": 4.6, "unit": "mm"}
